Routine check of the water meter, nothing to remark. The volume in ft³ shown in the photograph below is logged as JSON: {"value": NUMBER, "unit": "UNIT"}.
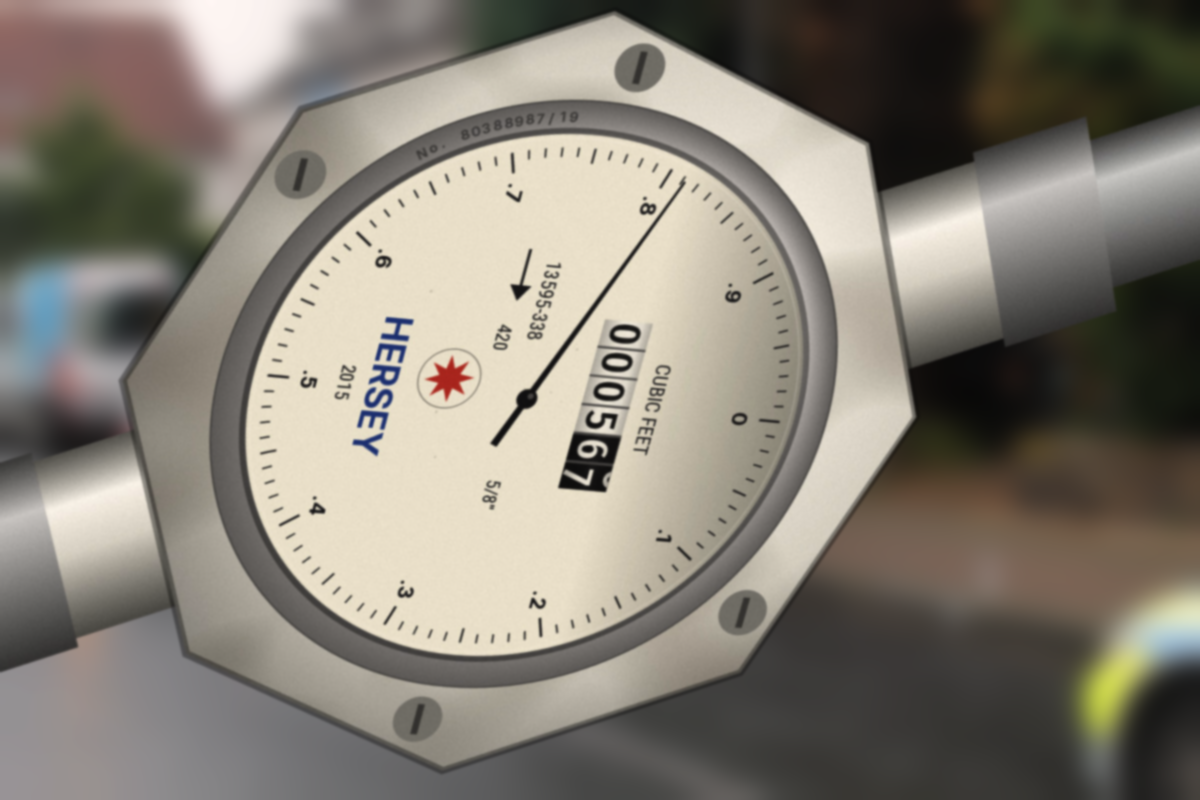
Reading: {"value": 566.81, "unit": "ft³"}
